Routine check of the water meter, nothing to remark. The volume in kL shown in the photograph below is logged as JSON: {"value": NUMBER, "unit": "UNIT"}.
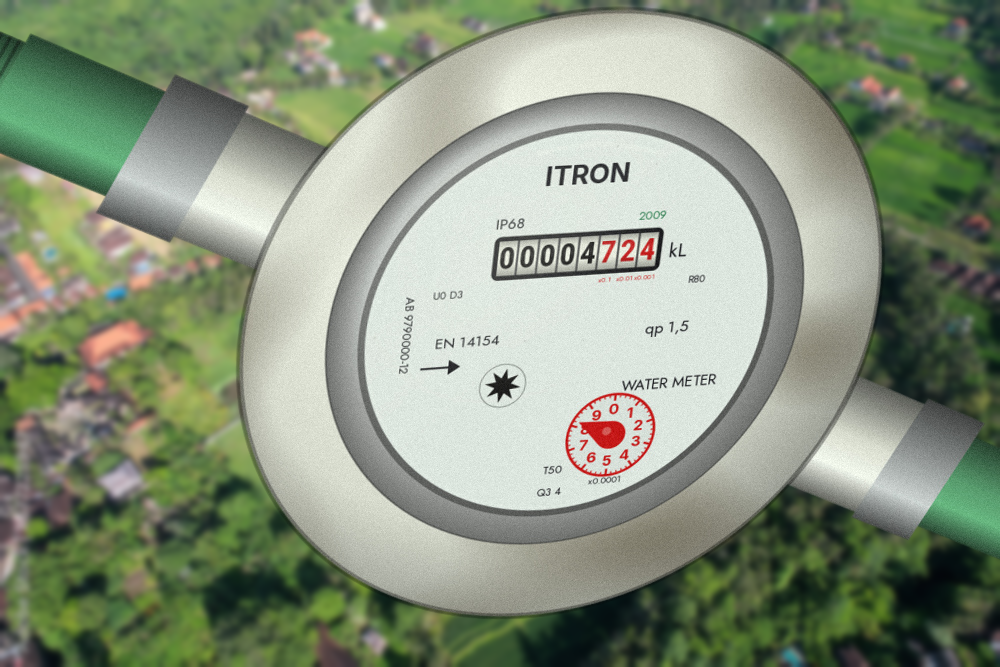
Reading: {"value": 4.7248, "unit": "kL"}
